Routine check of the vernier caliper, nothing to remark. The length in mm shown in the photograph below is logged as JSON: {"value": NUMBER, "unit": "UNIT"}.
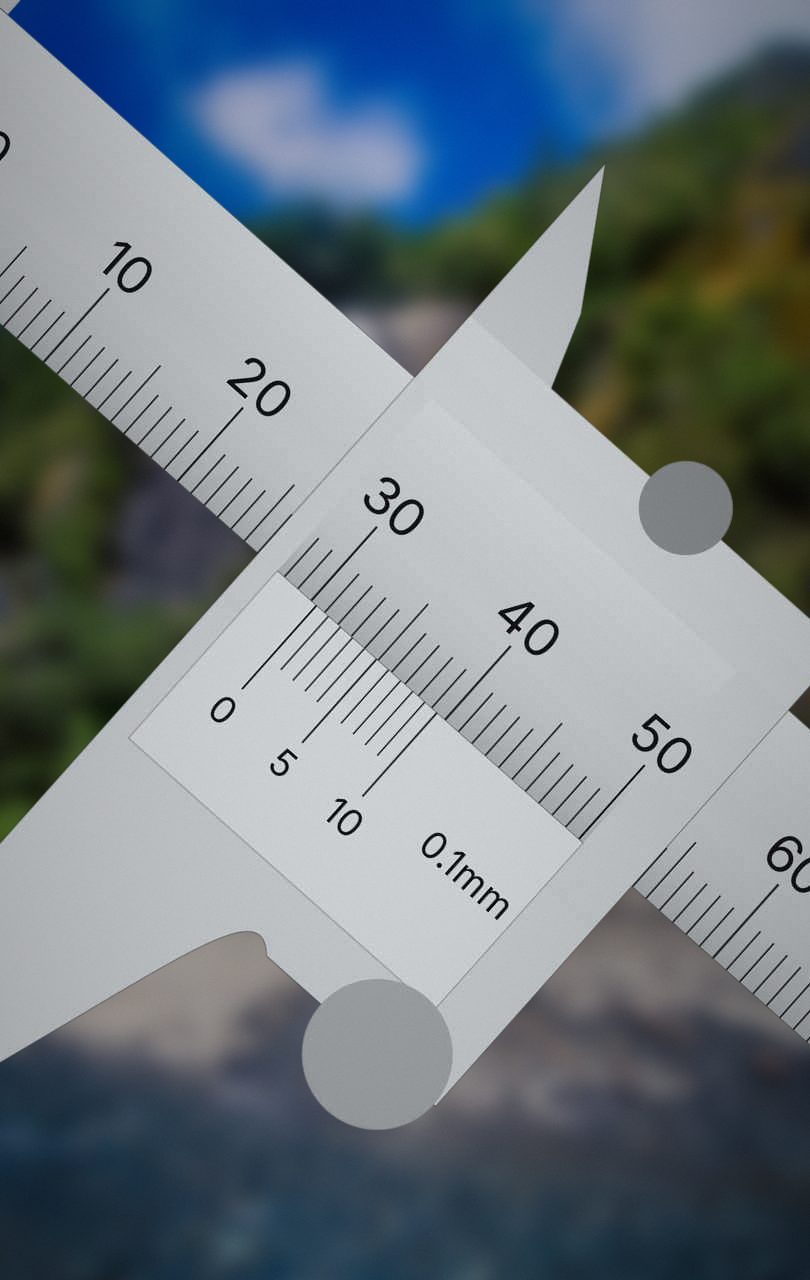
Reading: {"value": 30.4, "unit": "mm"}
